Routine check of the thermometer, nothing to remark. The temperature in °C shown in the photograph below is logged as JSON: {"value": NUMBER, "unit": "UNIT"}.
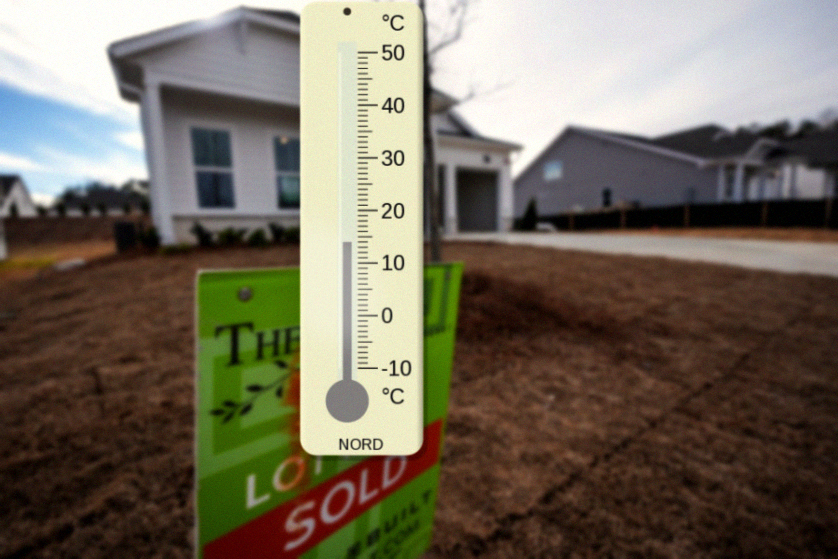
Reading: {"value": 14, "unit": "°C"}
